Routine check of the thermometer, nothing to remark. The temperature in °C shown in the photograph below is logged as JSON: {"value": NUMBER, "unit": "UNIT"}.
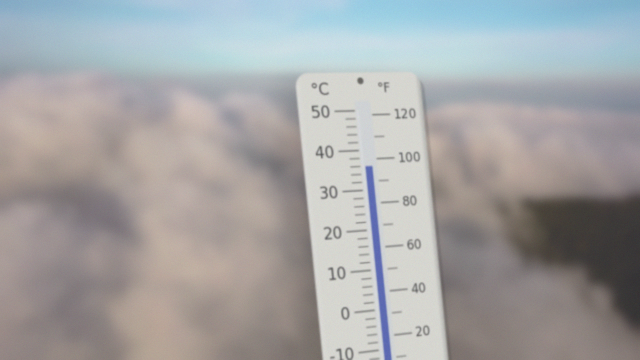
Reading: {"value": 36, "unit": "°C"}
